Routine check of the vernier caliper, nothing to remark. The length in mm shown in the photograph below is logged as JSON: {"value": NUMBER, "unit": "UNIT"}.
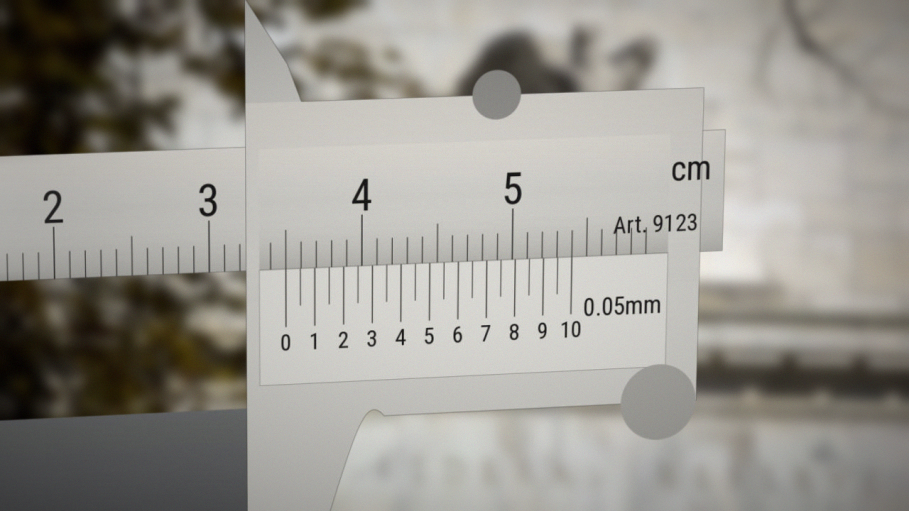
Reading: {"value": 35.0, "unit": "mm"}
